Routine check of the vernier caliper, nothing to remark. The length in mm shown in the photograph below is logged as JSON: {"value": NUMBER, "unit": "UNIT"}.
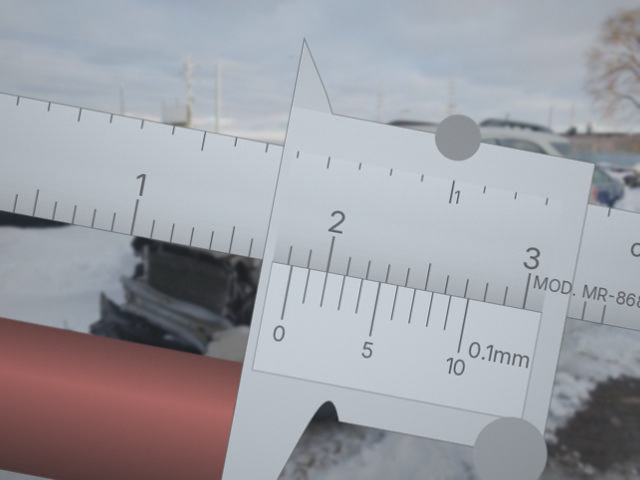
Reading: {"value": 18.2, "unit": "mm"}
